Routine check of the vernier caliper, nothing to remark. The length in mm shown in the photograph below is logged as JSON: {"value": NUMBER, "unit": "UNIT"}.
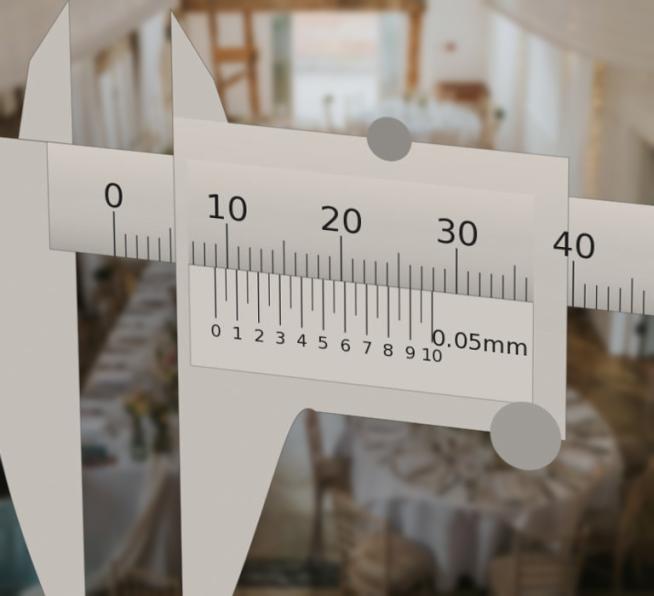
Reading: {"value": 8.9, "unit": "mm"}
